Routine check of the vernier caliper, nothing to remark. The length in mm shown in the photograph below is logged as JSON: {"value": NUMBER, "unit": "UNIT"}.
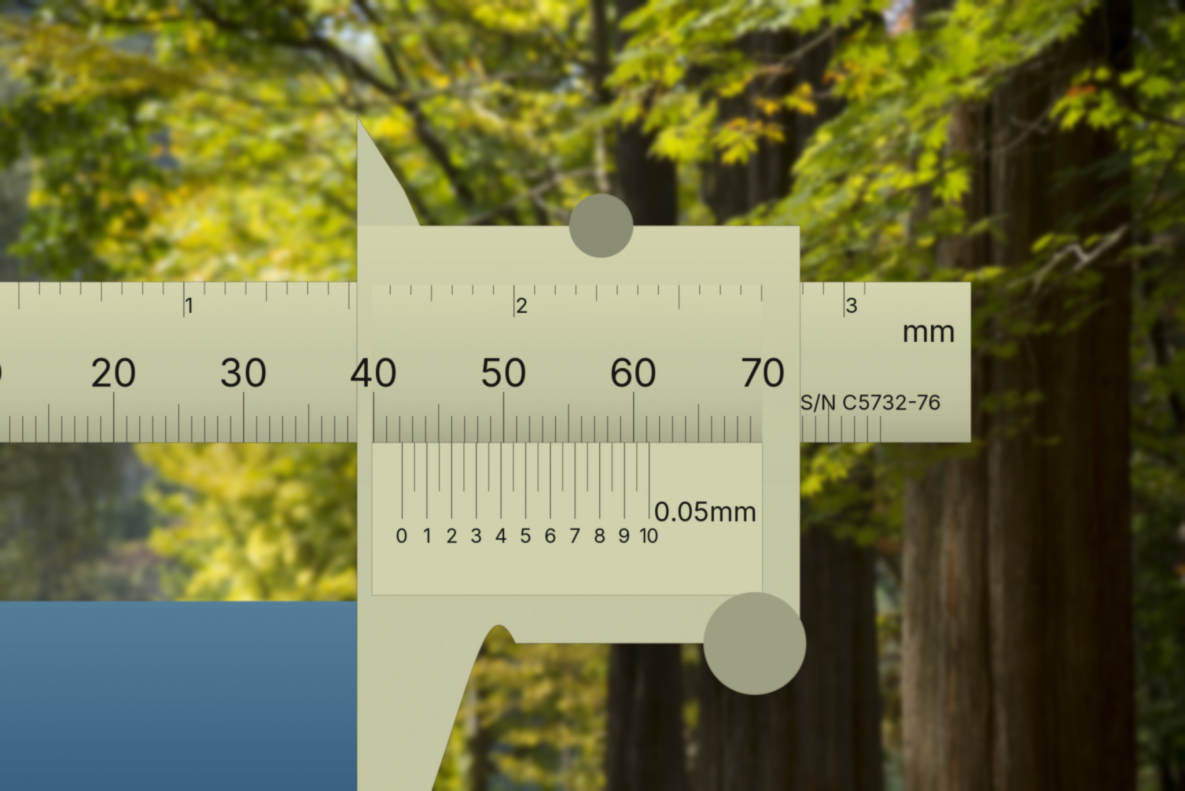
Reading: {"value": 42.2, "unit": "mm"}
